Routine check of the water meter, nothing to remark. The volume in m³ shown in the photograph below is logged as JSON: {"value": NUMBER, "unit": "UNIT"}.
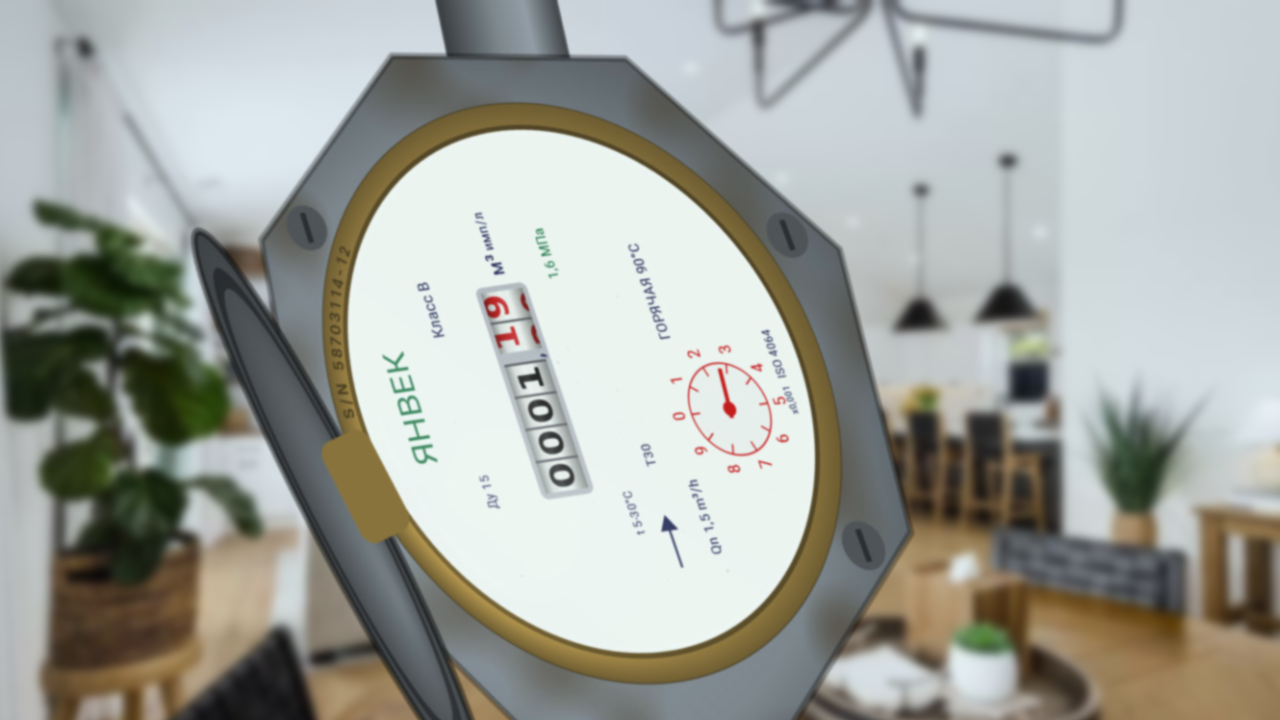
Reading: {"value": 1.192, "unit": "m³"}
